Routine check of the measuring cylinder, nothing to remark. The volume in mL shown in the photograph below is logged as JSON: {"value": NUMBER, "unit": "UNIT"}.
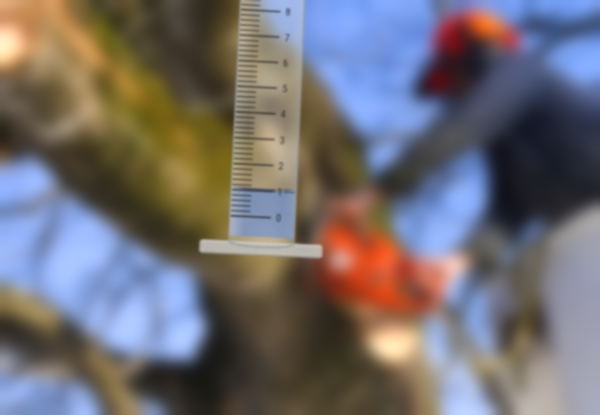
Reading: {"value": 1, "unit": "mL"}
